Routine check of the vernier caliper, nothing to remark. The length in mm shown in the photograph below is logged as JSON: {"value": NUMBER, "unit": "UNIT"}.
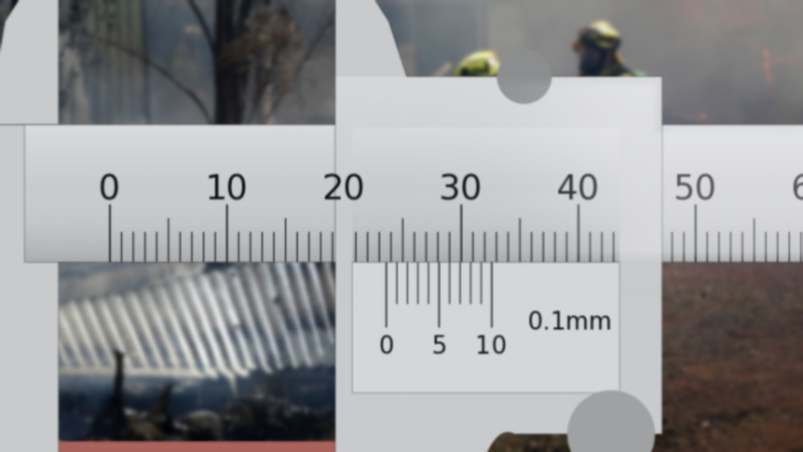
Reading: {"value": 23.6, "unit": "mm"}
